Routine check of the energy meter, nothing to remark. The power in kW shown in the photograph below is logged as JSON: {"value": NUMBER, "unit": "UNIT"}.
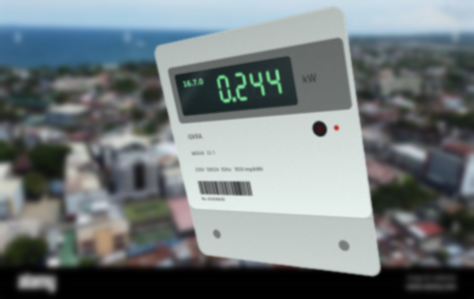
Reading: {"value": 0.244, "unit": "kW"}
